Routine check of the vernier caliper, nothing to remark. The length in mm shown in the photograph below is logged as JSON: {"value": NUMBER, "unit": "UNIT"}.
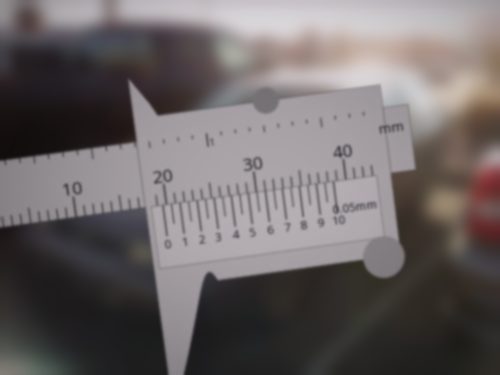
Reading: {"value": 19.6, "unit": "mm"}
